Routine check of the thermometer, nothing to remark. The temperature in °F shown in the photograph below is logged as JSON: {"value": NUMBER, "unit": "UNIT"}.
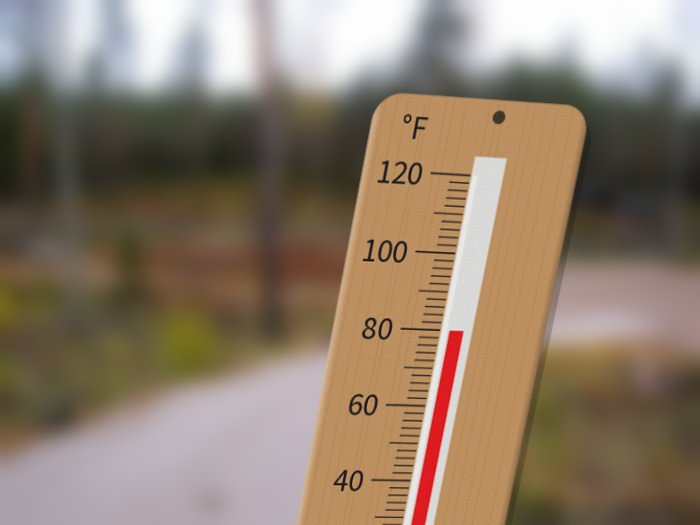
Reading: {"value": 80, "unit": "°F"}
